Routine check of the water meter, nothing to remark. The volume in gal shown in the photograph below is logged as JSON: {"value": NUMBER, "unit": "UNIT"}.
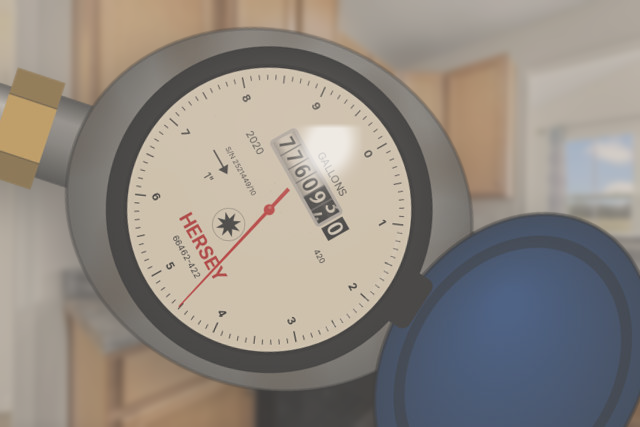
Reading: {"value": 7760934.5, "unit": "gal"}
